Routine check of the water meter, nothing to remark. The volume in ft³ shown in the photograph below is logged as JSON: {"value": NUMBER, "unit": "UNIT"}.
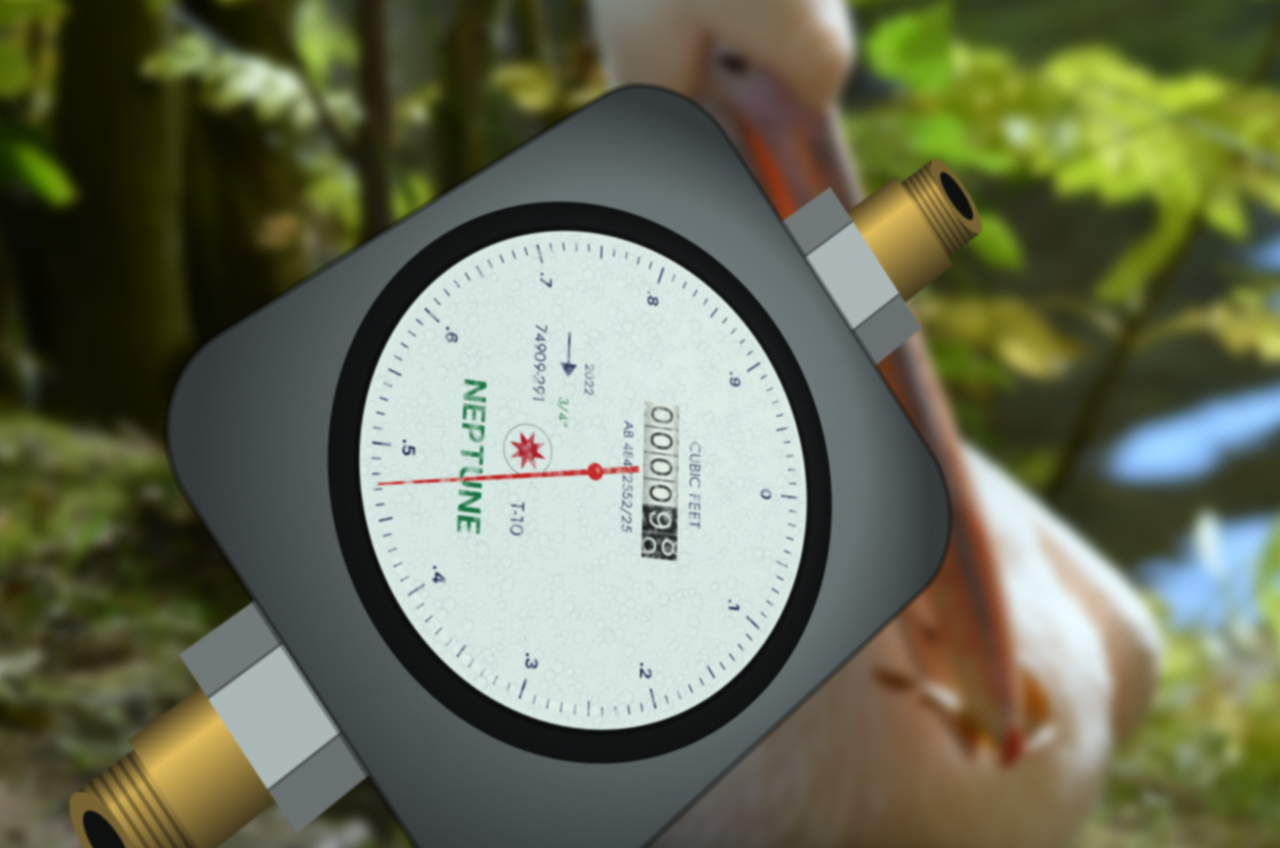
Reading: {"value": 98.47, "unit": "ft³"}
